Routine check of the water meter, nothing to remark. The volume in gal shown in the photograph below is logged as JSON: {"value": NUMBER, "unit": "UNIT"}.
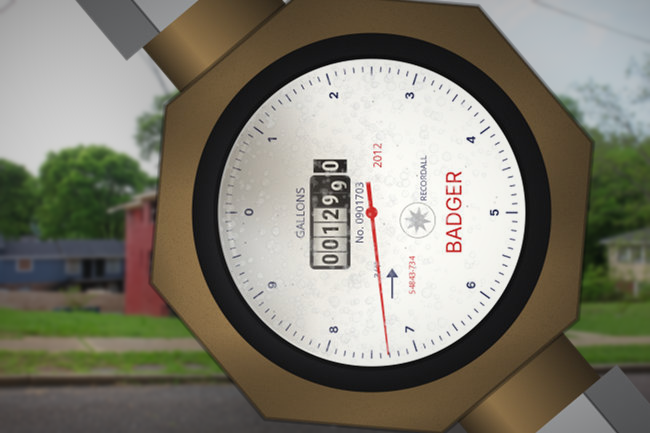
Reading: {"value": 12987.3, "unit": "gal"}
